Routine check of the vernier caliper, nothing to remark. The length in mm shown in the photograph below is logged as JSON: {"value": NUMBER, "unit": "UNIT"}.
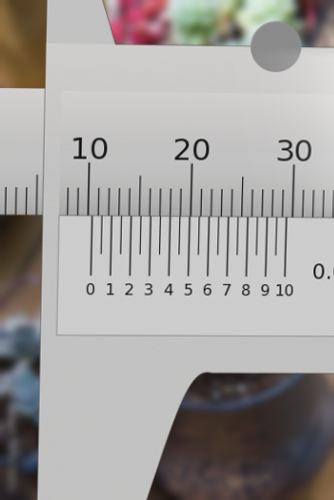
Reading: {"value": 10.4, "unit": "mm"}
